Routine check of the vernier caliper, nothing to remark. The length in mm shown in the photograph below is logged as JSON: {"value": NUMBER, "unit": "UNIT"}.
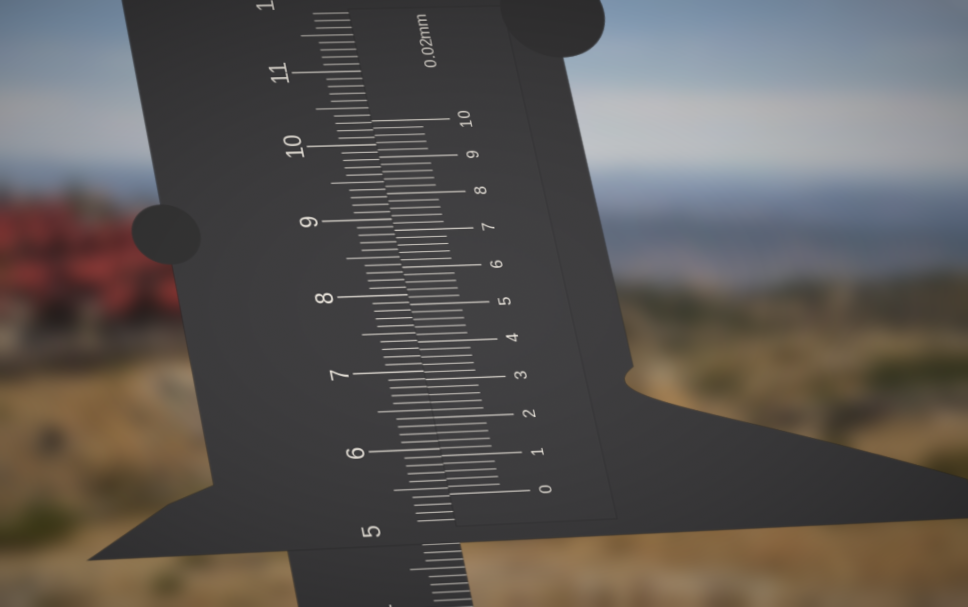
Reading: {"value": 54.2, "unit": "mm"}
